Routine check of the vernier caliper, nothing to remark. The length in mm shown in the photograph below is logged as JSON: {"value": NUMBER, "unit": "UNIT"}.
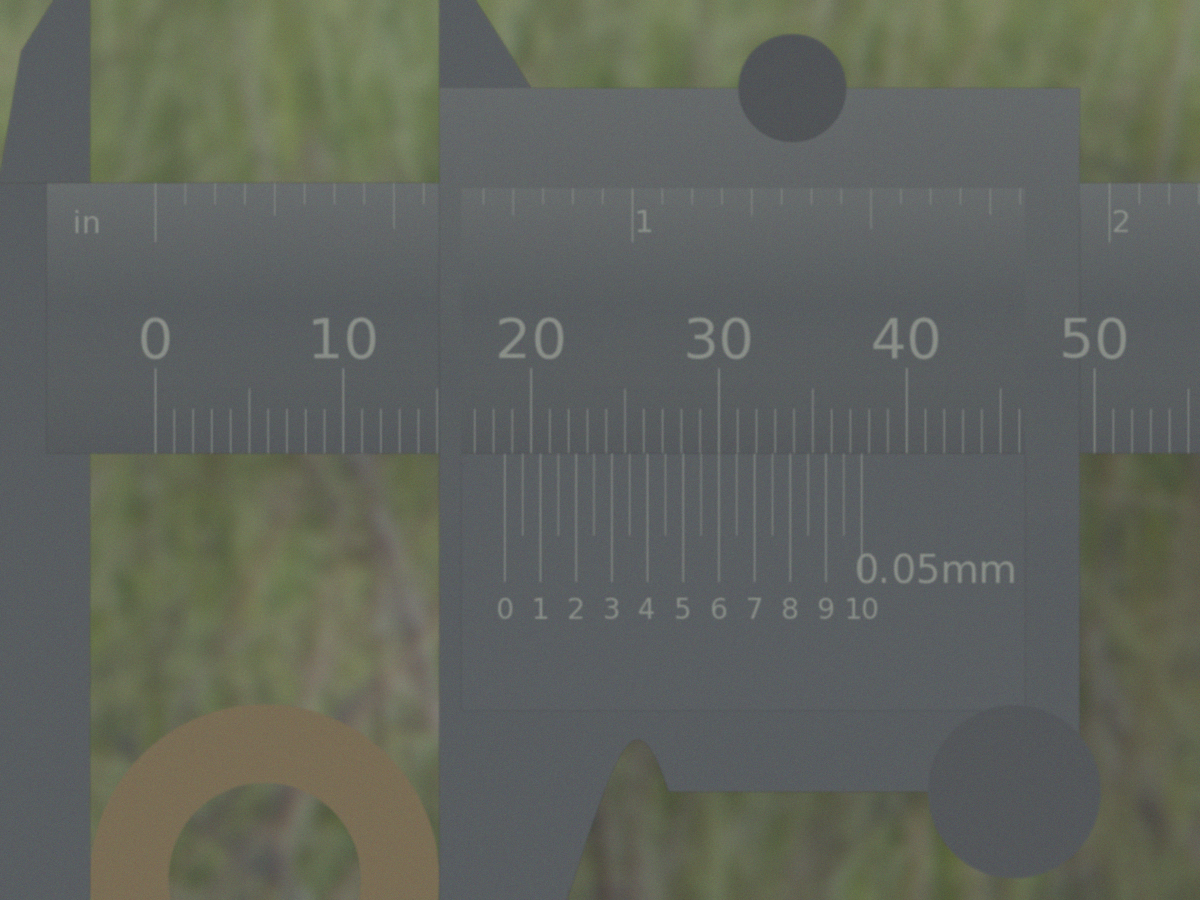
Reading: {"value": 18.6, "unit": "mm"}
